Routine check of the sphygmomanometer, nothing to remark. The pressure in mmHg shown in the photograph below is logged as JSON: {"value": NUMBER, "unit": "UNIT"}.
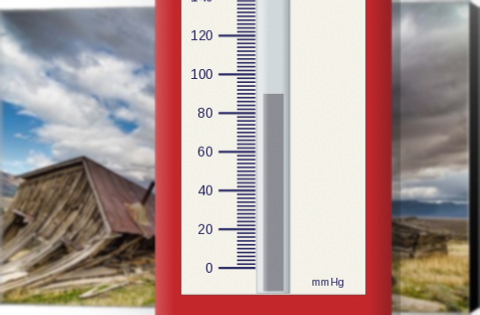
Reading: {"value": 90, "unit": "mmHg"}
